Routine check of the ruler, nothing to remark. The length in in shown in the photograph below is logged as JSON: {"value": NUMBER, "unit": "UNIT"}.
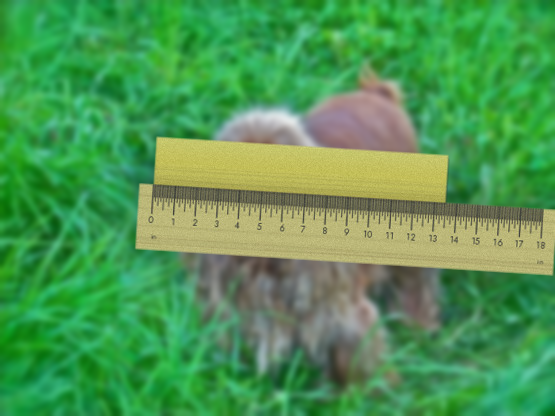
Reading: {"value": 13.5, "unit": "in"}
